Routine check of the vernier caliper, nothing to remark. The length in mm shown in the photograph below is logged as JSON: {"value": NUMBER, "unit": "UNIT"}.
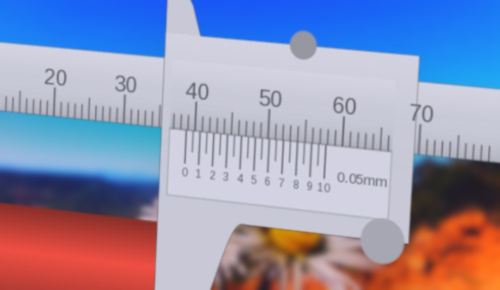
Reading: {"value": 38.8, "unit": "mm"}
